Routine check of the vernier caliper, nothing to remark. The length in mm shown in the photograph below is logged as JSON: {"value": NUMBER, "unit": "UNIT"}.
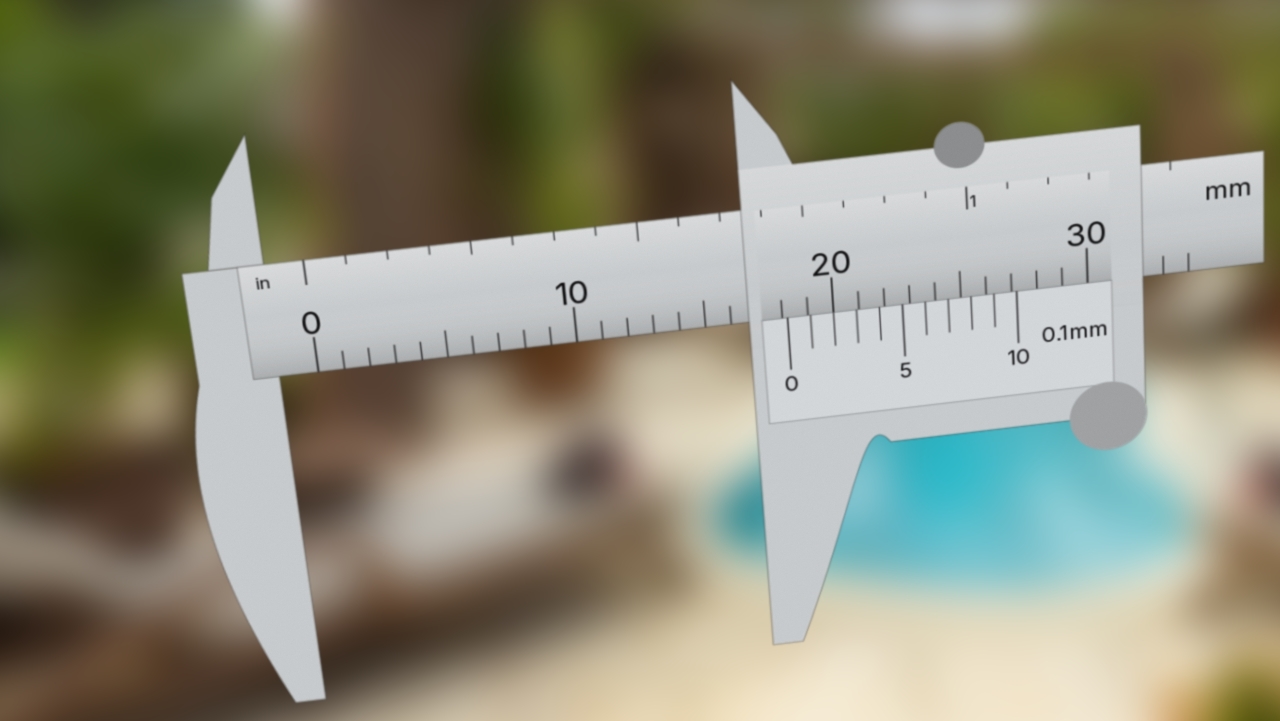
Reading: {"value": 18.2, "unit": "mm"}
